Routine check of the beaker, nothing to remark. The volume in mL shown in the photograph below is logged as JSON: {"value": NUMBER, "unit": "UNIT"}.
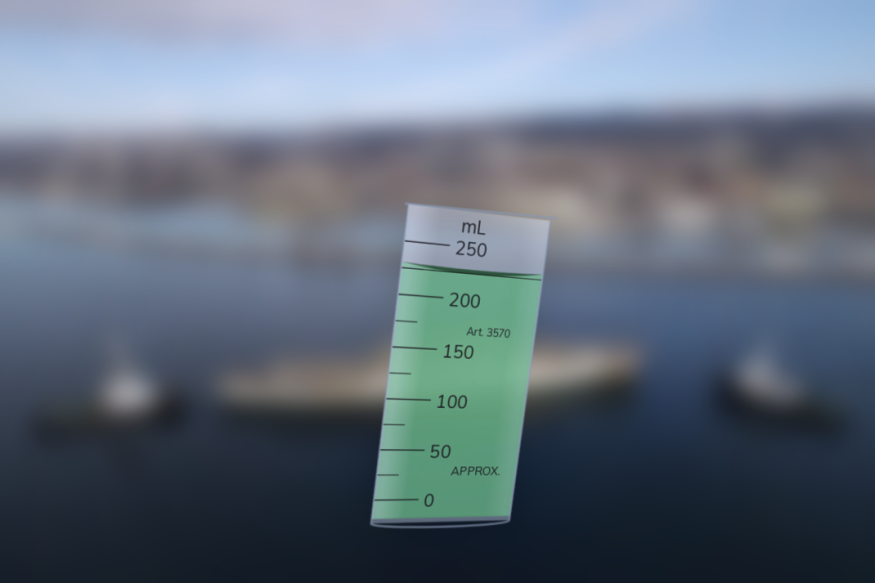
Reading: {"value": 225, "unit": "mL"}
